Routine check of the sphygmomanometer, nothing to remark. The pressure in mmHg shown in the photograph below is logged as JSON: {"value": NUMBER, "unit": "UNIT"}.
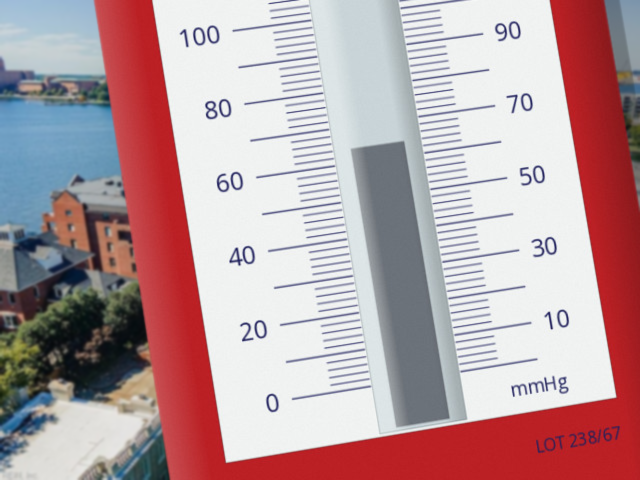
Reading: {"value": 64, "unit": "mmHg"}
